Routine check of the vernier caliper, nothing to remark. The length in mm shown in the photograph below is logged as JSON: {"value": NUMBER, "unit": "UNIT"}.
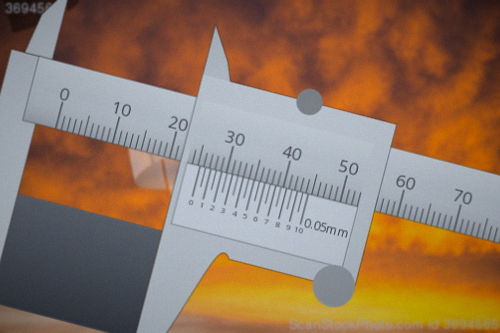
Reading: {"value": 25.4, "unit": "mm"}
